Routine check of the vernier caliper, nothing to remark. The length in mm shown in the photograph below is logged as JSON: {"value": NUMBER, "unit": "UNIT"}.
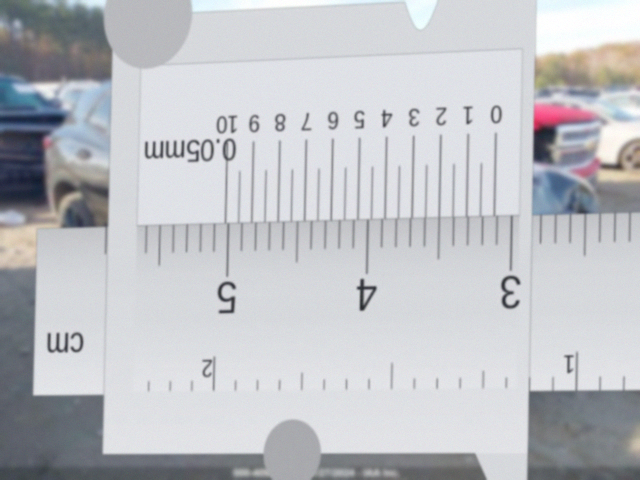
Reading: {"value": 31.2, "unit": "mm"}
